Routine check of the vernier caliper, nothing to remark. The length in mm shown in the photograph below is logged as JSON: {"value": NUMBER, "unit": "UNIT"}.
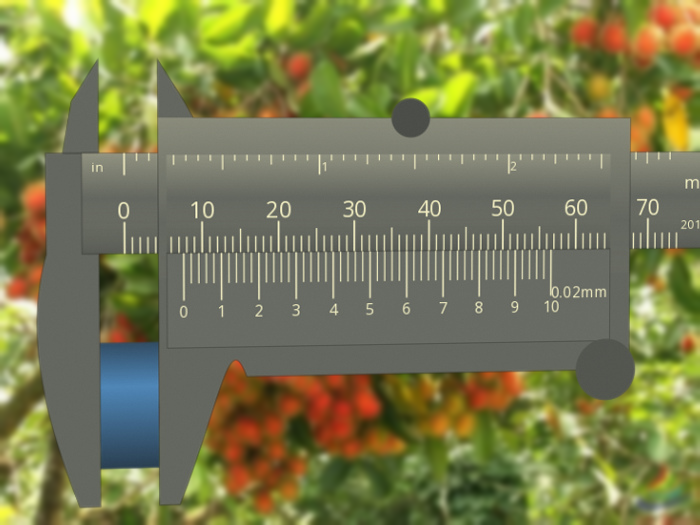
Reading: {"value": 7.6, "unit": "mm"}
